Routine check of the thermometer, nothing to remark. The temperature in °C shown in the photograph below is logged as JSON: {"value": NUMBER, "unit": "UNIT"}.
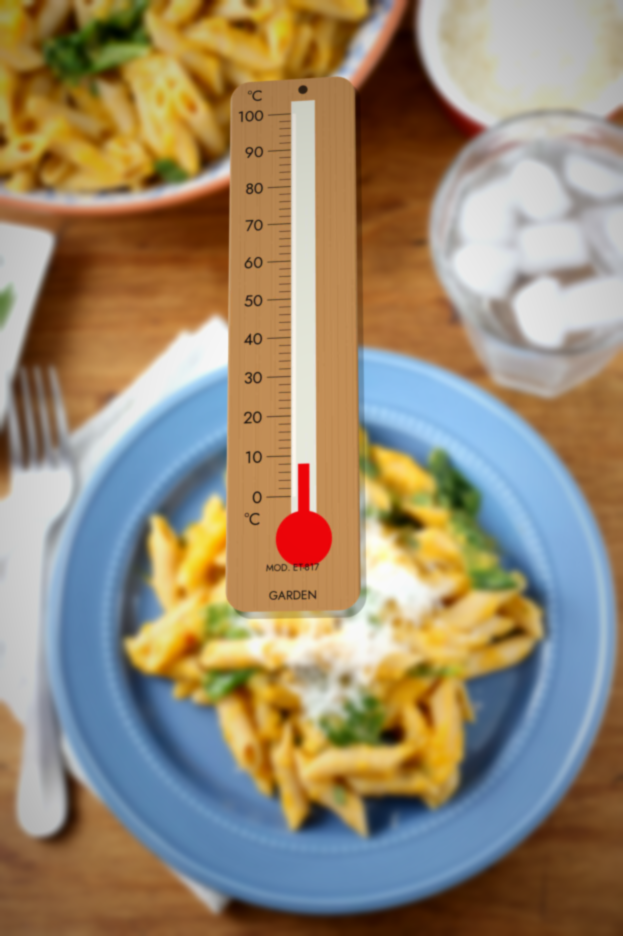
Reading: {"value": 8, "unit": "°C"}
